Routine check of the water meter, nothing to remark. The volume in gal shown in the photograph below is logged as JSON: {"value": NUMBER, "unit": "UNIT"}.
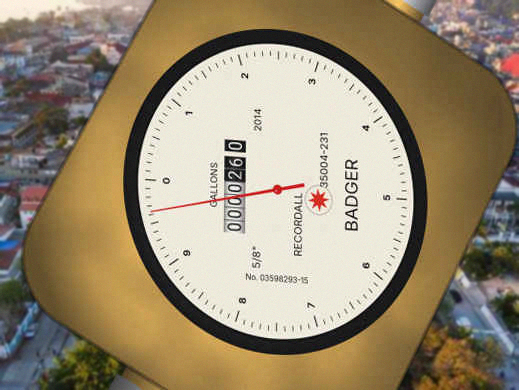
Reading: {"value": 259.6, "unit": "gal"}
